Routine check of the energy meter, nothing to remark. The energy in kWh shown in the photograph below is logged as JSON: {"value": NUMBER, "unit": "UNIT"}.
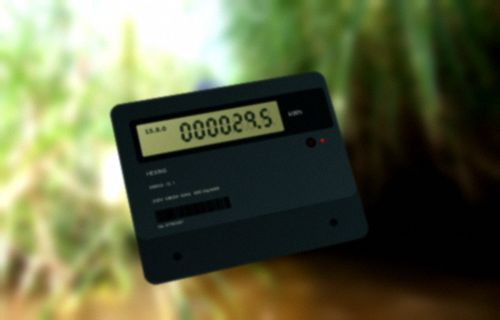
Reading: {"value": 29.5, "unit": "kWh"}
